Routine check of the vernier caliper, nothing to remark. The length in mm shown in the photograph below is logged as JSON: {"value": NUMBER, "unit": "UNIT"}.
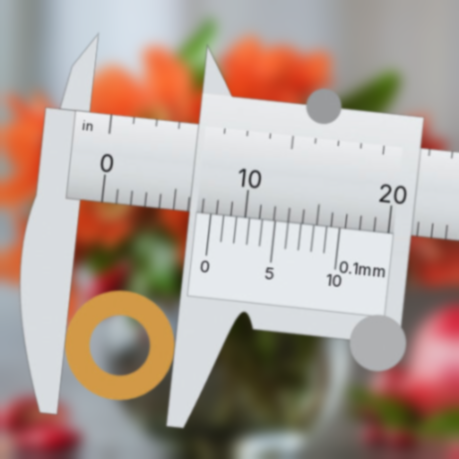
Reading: {"value": 7.6, "unit": "mm"}
